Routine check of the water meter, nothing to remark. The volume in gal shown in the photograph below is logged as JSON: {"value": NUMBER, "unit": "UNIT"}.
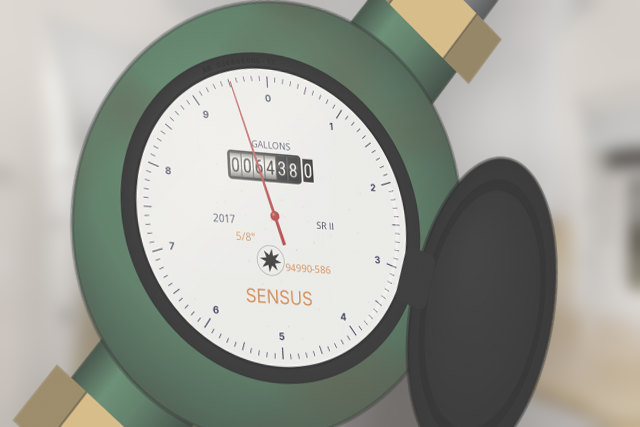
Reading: {"value": 64379.5, "unit": "gal"}
